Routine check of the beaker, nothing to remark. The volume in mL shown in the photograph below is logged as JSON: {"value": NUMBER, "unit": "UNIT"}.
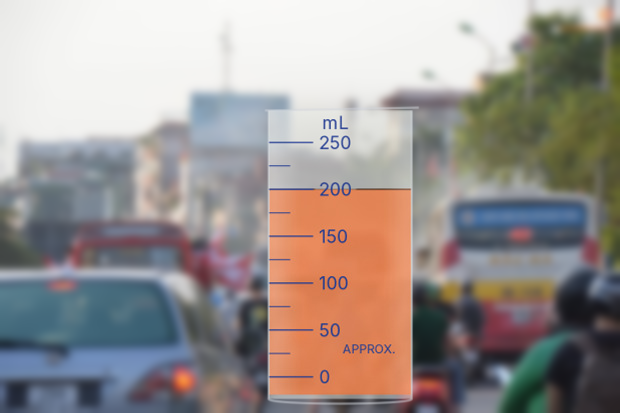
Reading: {"value": 200, "unit": "mL"}
